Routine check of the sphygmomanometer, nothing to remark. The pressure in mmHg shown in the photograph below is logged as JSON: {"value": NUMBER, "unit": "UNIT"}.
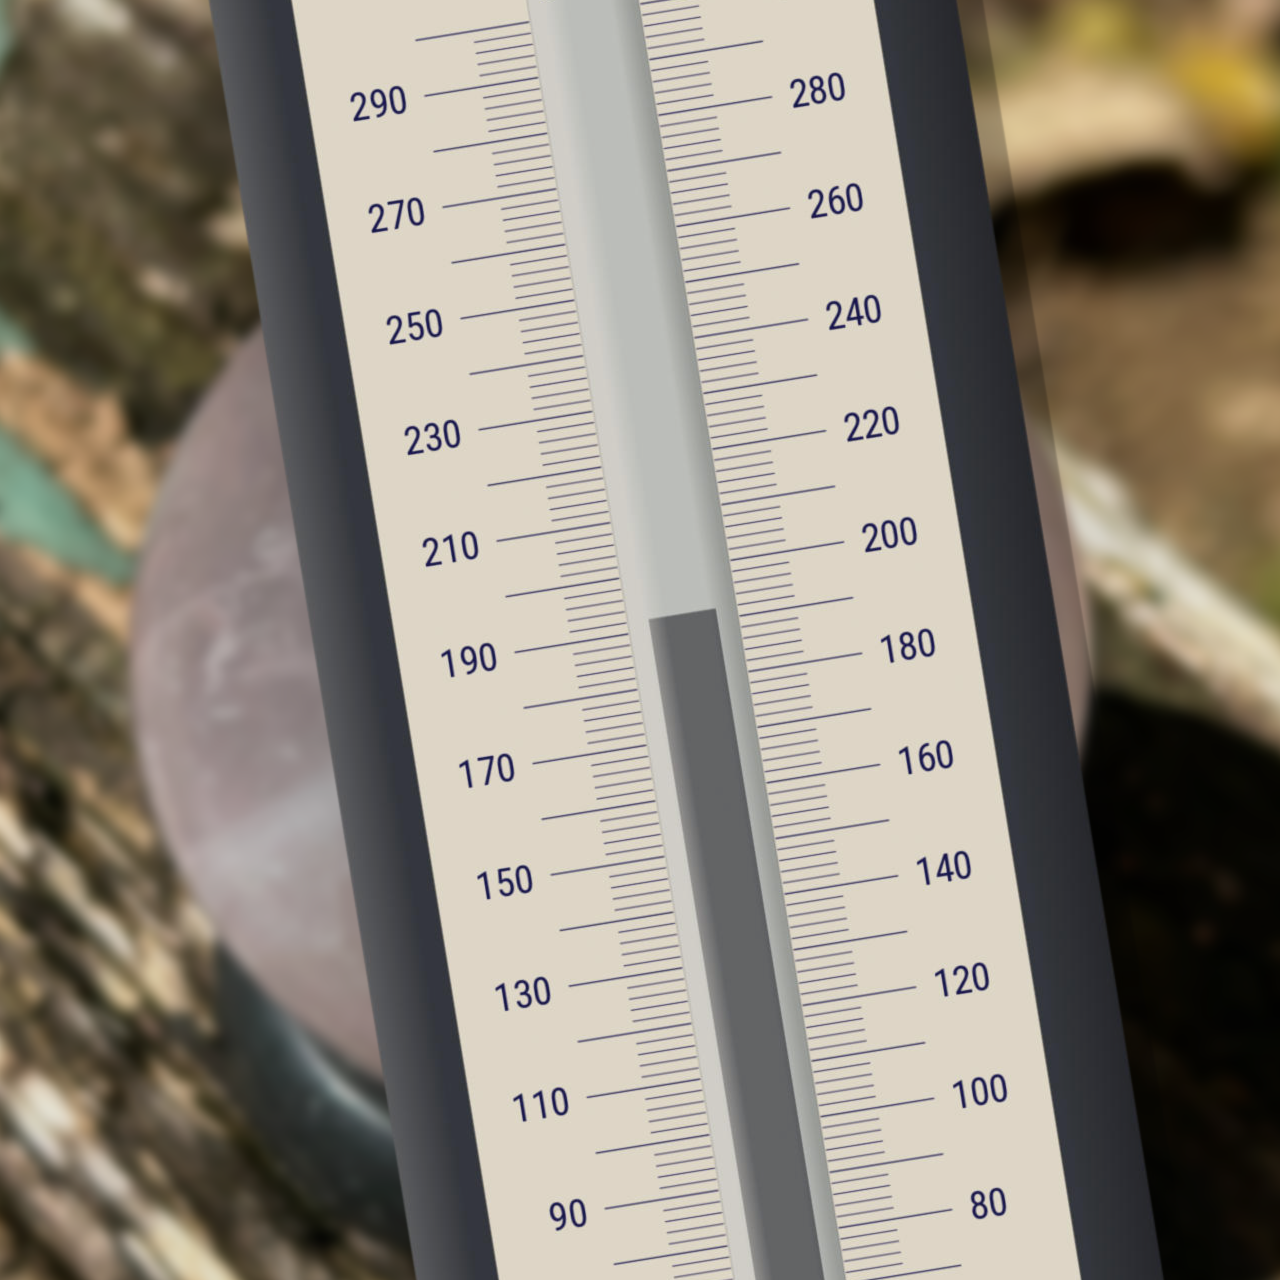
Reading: {"value": 192, "unit": "mmHg"}
